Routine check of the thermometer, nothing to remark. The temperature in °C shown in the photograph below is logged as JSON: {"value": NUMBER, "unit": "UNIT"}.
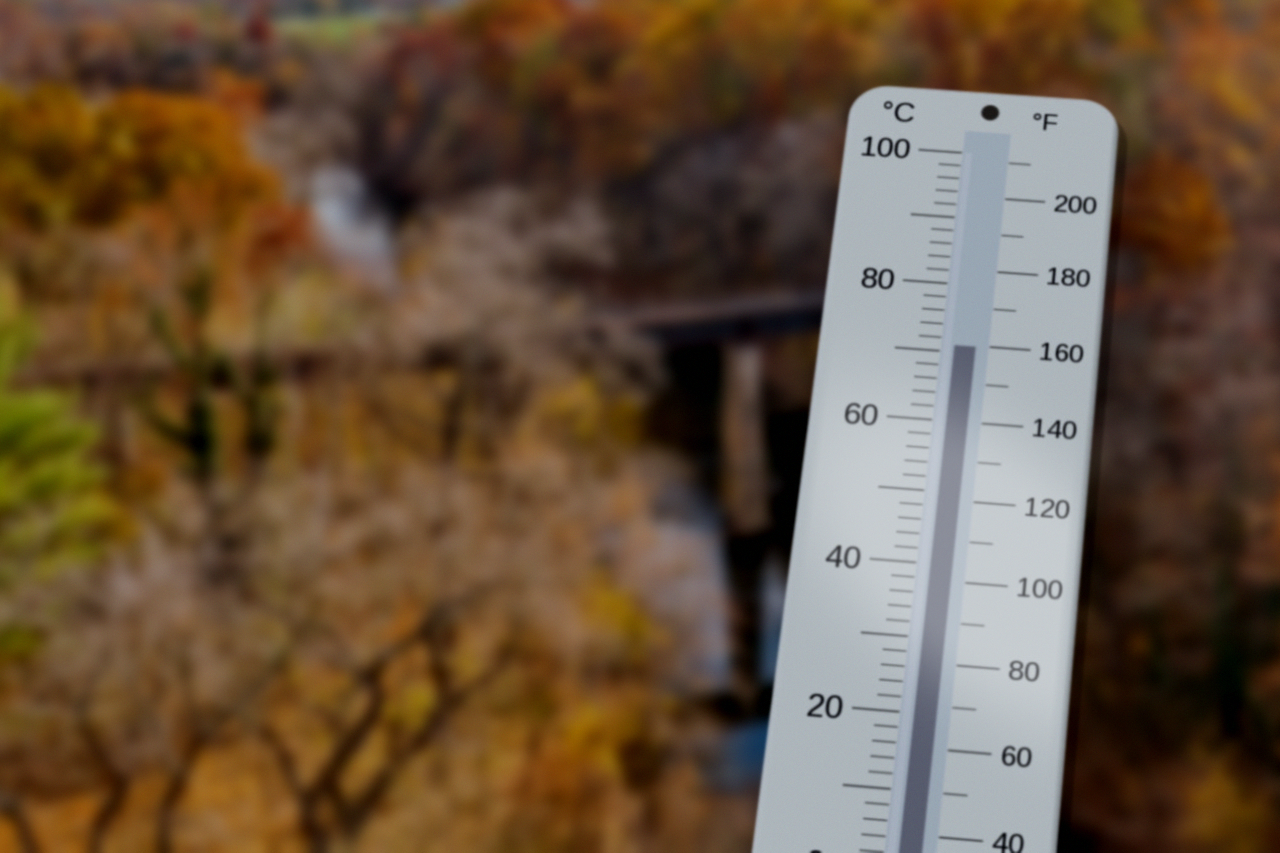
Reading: {"value": 71, "unit": "°C"}
